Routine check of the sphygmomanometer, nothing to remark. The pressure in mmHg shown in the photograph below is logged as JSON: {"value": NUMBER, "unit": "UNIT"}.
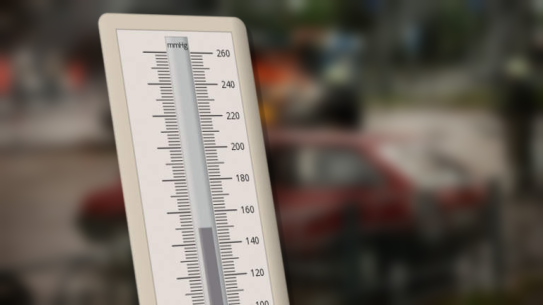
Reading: {"value": 150, "unit": "mmHg"}
